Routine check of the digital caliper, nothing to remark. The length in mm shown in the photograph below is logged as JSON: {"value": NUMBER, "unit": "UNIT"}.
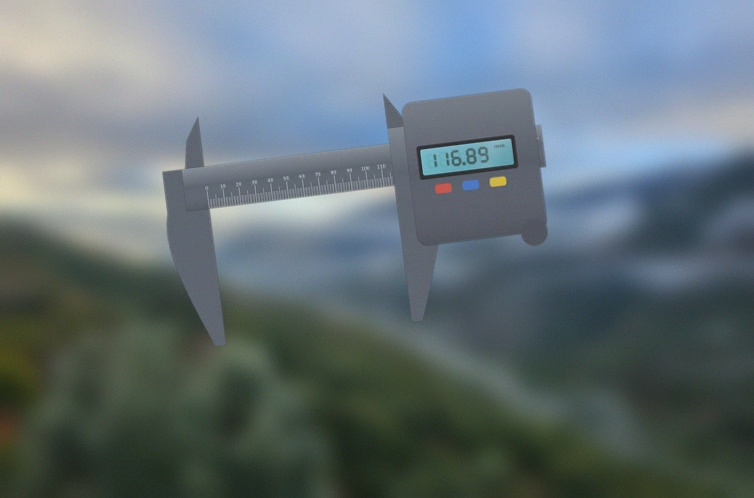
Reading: {"value": 116.89, "unit": "mm"}
